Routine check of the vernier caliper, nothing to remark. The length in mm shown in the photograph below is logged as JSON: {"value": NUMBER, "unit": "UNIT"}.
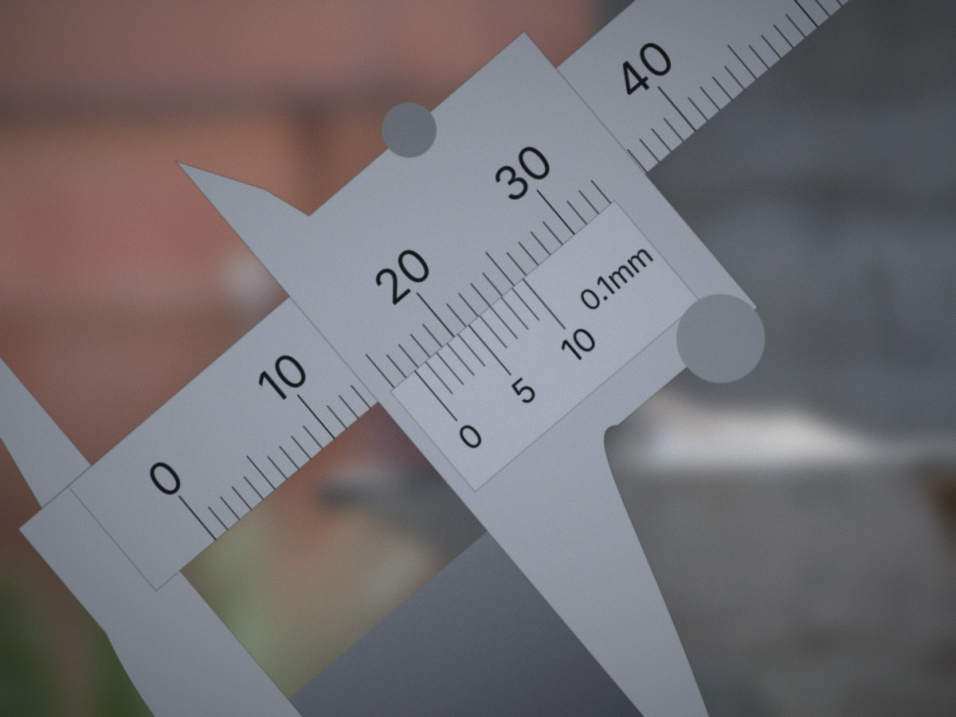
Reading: {"value": 16.7, "unit": "mm"}
